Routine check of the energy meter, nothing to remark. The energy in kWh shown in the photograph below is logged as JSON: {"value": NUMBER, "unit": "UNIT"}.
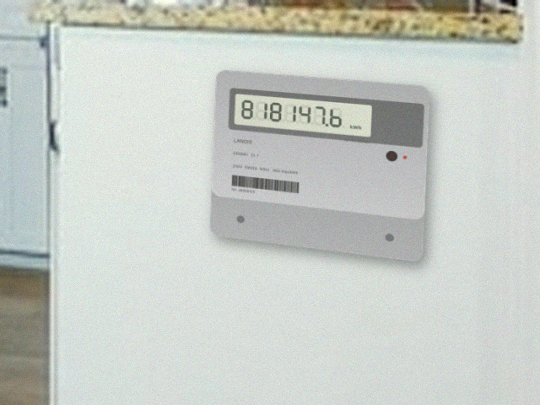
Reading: {"value": 818147.6, "unit": "kWh"}
